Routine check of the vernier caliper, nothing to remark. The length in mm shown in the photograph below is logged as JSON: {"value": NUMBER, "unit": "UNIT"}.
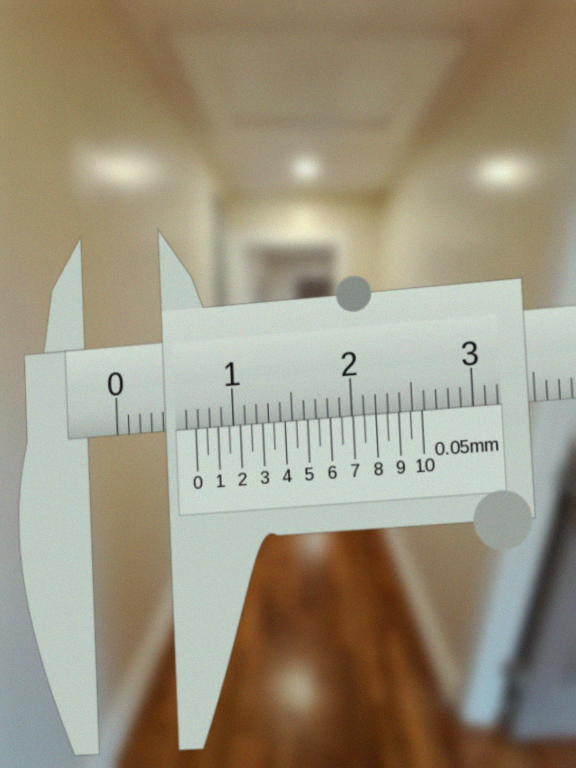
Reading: {"value": 6.8, "unit": "mm"}
